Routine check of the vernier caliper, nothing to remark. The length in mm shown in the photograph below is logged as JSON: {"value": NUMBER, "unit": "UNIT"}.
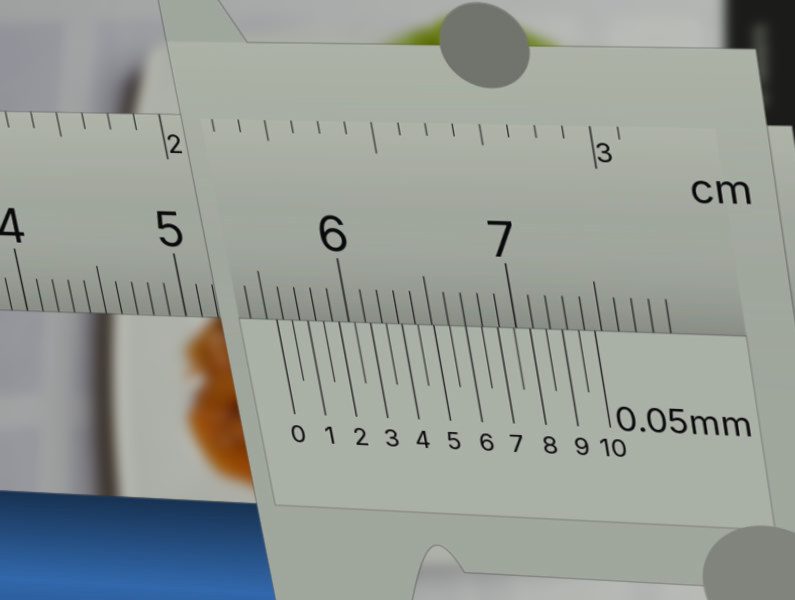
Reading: {"value": 55.6, "unit": "mm"}
